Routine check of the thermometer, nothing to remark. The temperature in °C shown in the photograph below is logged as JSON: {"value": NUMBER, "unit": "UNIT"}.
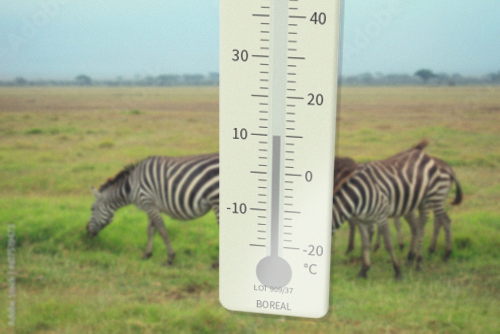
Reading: {"value": 10, "unit": "°C"}
